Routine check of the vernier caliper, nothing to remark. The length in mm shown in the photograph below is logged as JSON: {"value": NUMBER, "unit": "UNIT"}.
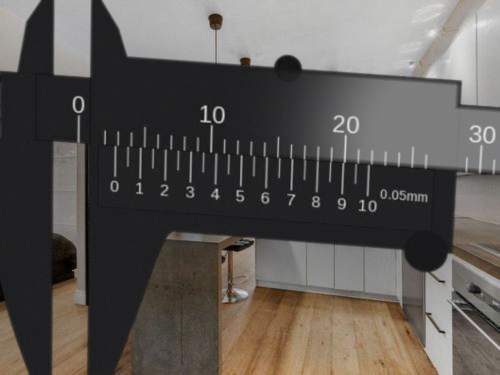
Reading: {"value": 2.8, "unit": "mm"}
